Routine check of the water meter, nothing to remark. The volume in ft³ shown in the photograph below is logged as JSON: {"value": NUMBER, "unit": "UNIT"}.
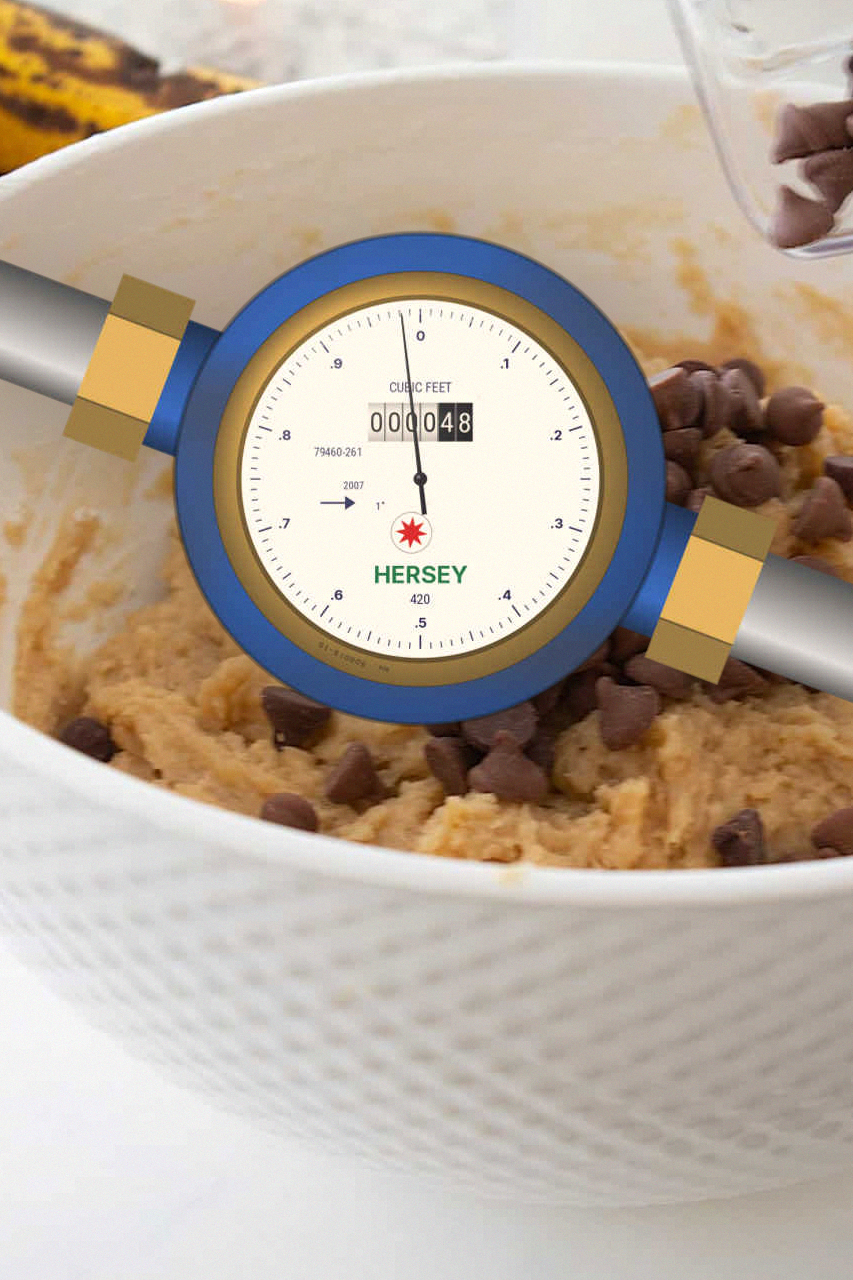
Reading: {"value": 47.98, "unit": "ft³"}
